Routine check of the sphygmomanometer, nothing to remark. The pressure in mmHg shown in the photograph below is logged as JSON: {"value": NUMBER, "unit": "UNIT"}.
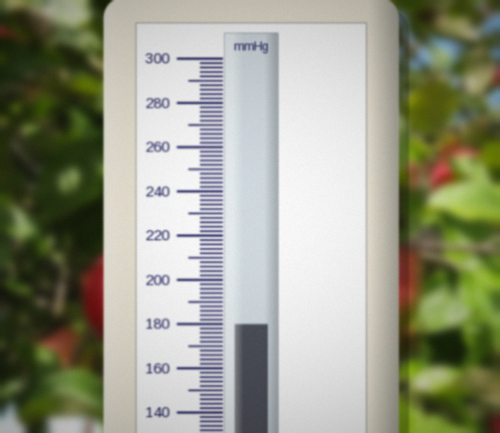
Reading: {"value": 180, "unit": "mmHg"}
